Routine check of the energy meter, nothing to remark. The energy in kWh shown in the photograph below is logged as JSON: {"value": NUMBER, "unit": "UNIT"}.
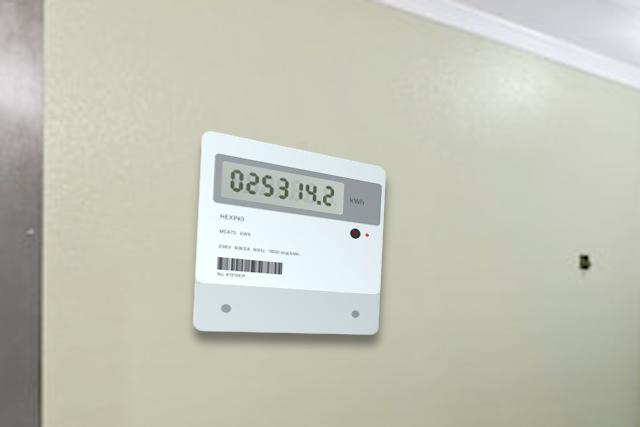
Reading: {"value": 25314.2, "unit": "kWh"}
